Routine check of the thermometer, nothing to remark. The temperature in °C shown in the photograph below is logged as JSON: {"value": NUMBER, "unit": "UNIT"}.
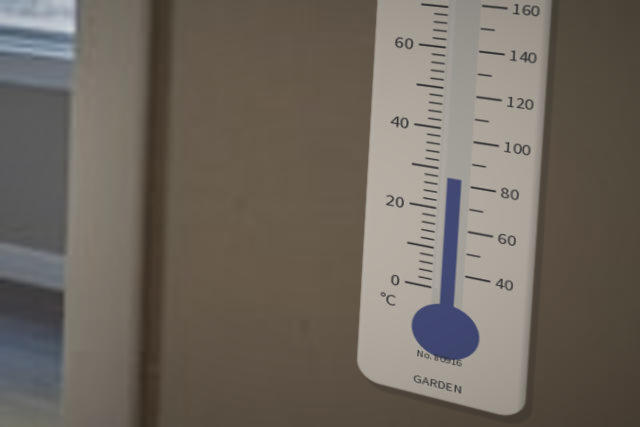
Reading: {"value": 28, "unit": "°C"}
